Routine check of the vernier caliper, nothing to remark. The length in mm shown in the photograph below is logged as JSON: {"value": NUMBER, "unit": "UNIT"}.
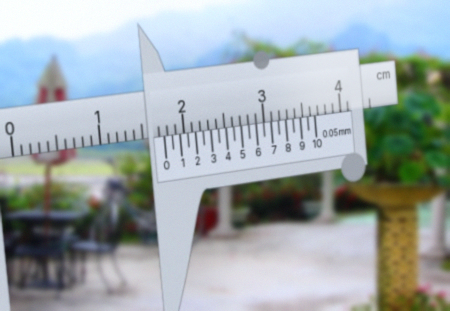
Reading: {"value": 17.6, "unit": "mm"}
